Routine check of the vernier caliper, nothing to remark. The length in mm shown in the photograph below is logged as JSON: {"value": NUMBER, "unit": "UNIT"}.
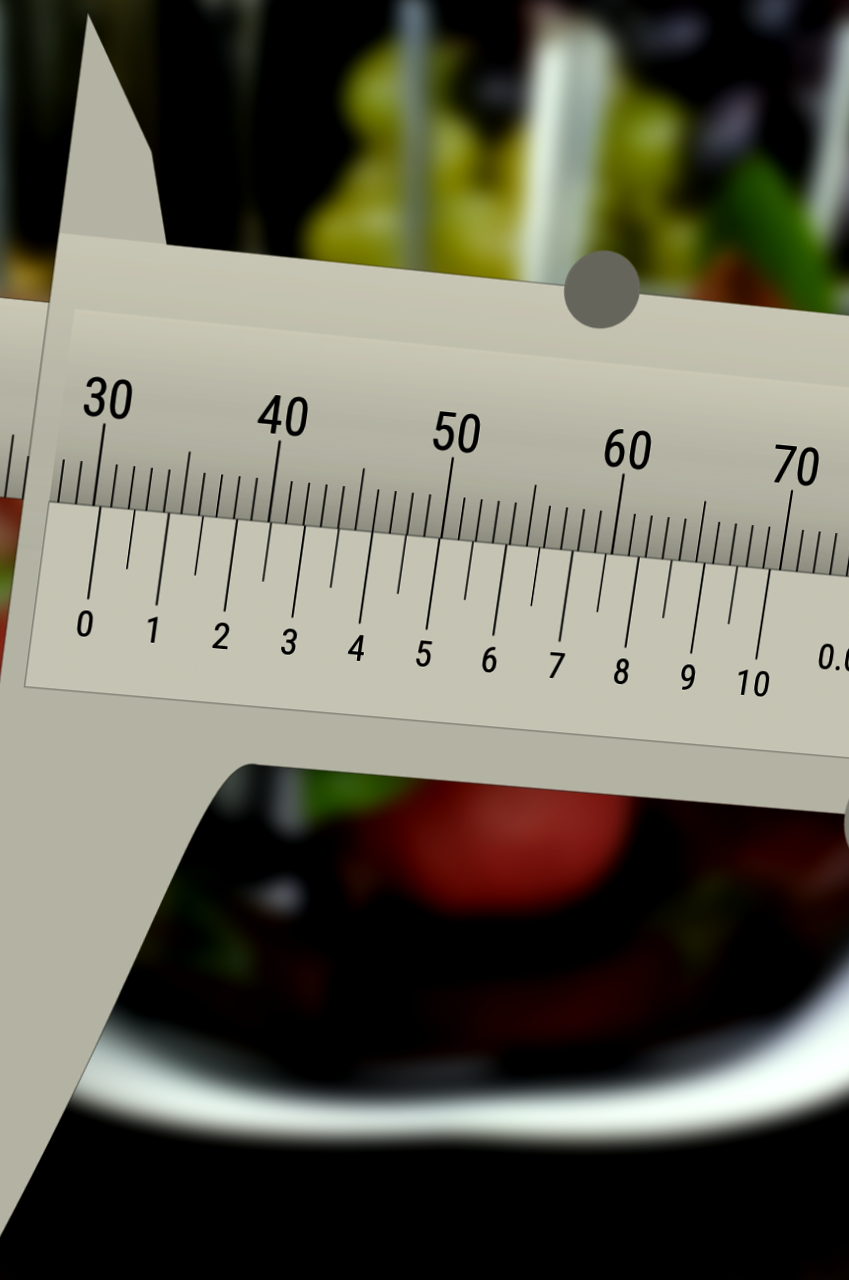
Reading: {"value": 30.4, "unit": "mm"}
